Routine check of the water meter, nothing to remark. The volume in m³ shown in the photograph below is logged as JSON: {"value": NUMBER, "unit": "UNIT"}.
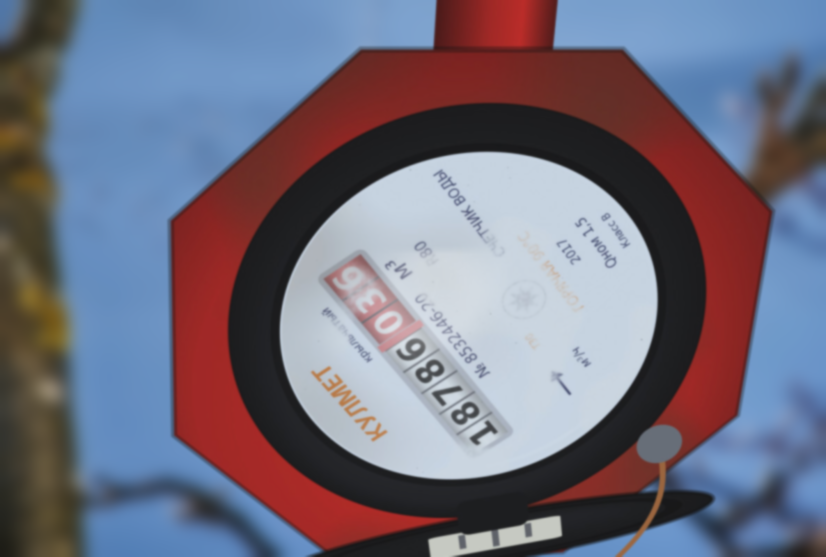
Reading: {"value": 18786.036, "unit": "m³"}
